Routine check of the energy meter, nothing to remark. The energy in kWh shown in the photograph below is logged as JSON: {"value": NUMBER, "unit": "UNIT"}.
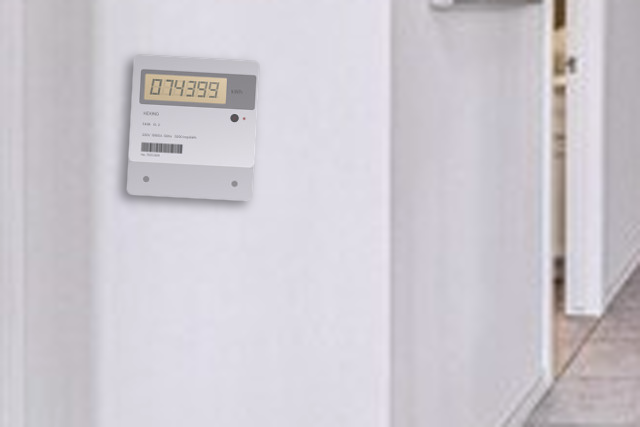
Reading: {"value": 74399, "unit": "kWh"}
